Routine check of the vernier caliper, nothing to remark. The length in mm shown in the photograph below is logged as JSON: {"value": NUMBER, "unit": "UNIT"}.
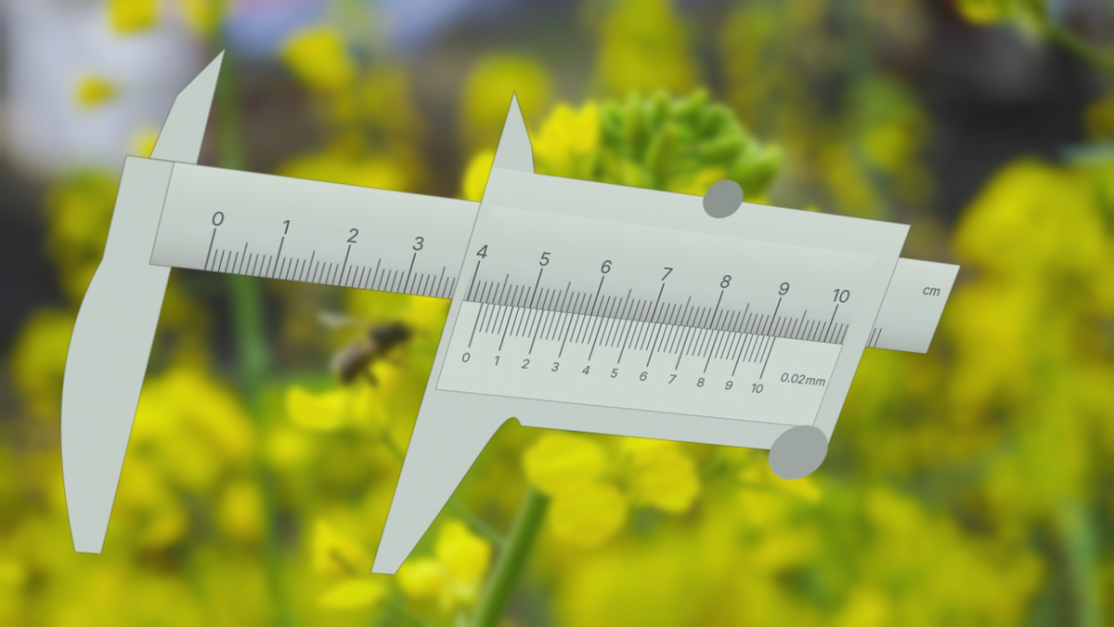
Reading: {"value": 42.4, "unit": "mm"}
